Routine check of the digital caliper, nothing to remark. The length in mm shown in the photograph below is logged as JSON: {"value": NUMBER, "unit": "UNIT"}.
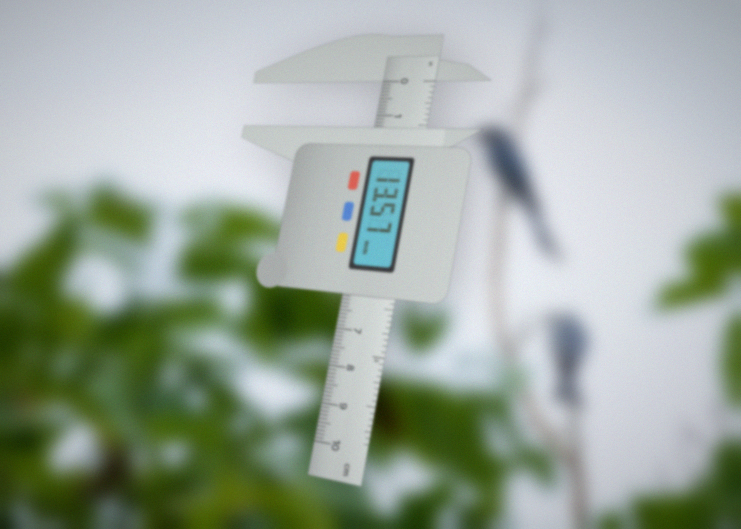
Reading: {"value": 13.57, "unit": "mm"}
